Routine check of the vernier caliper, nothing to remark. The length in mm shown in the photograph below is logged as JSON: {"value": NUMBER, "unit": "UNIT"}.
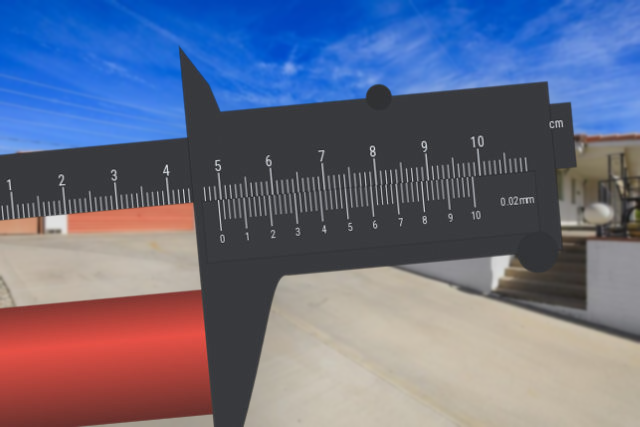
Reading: {"value": 49.5, "unit": "mm"}
